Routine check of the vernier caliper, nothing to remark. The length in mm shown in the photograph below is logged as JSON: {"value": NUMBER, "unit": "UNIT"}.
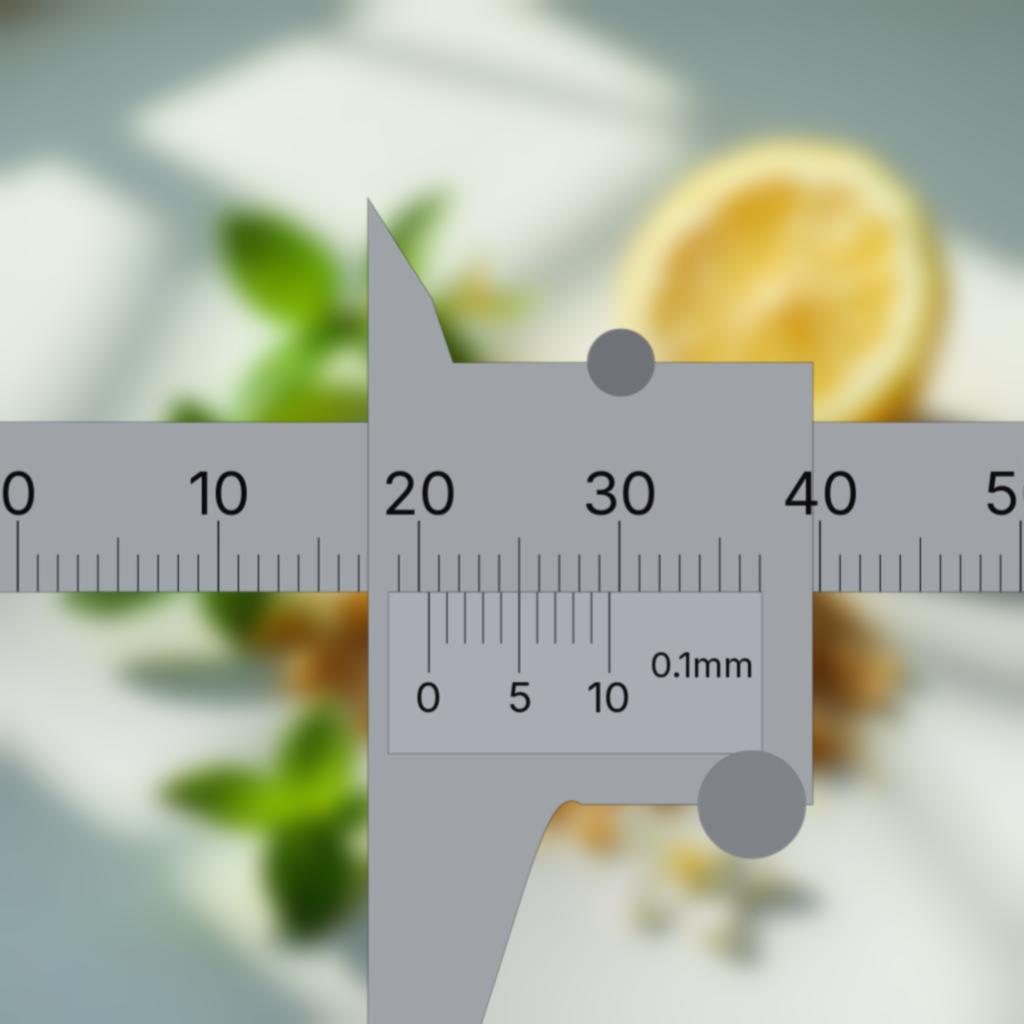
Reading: {"value": 20.5, "unit": "mm"}
